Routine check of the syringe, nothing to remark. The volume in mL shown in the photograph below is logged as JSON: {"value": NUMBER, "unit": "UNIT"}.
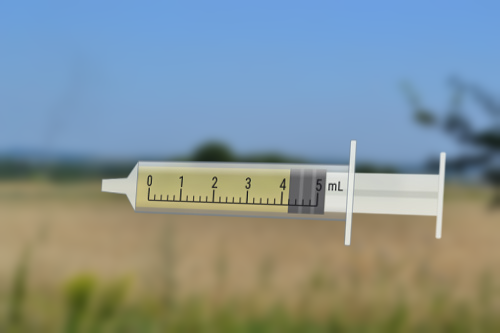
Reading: {"value": 4.2, "unit": "mL"}
